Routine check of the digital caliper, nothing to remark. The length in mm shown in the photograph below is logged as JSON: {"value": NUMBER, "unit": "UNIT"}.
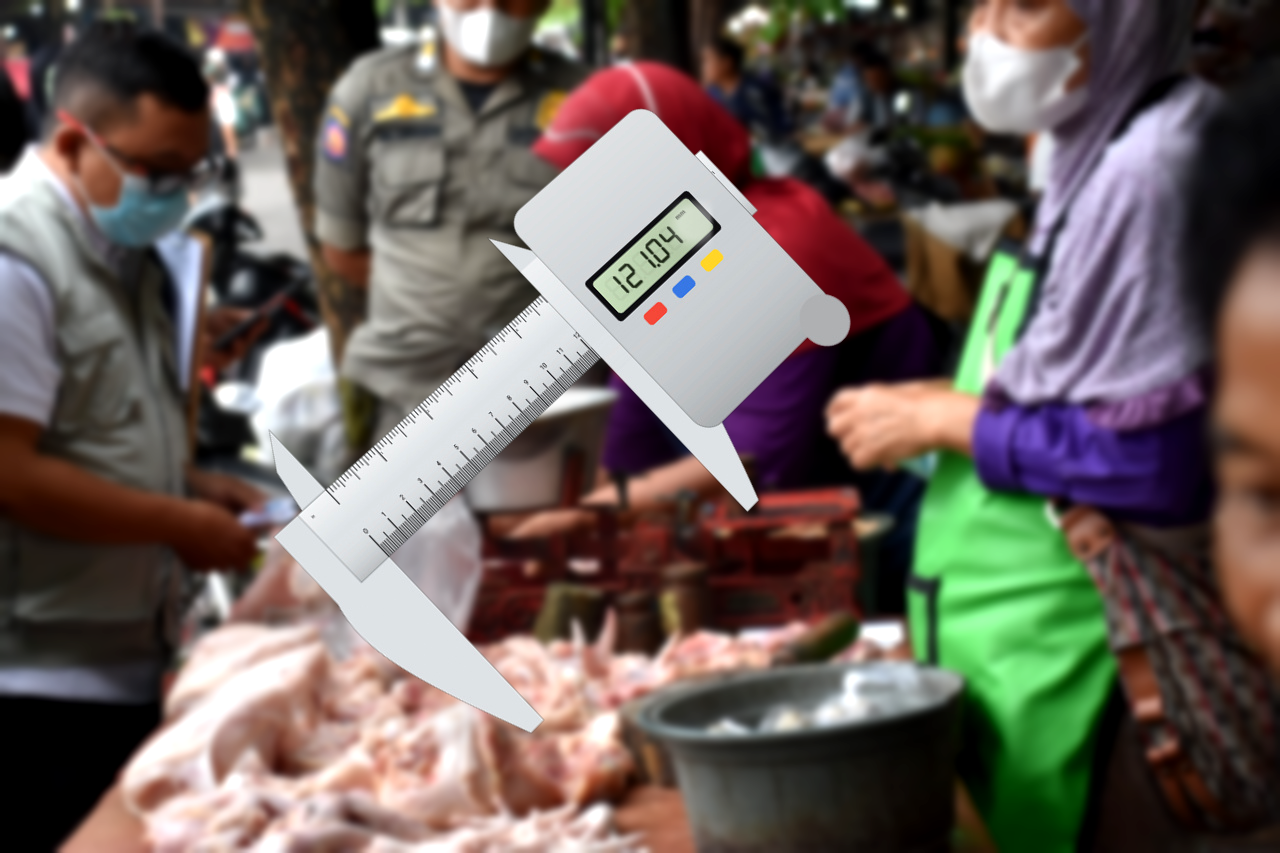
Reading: {"value": 121.04, "unit": "mm"}
